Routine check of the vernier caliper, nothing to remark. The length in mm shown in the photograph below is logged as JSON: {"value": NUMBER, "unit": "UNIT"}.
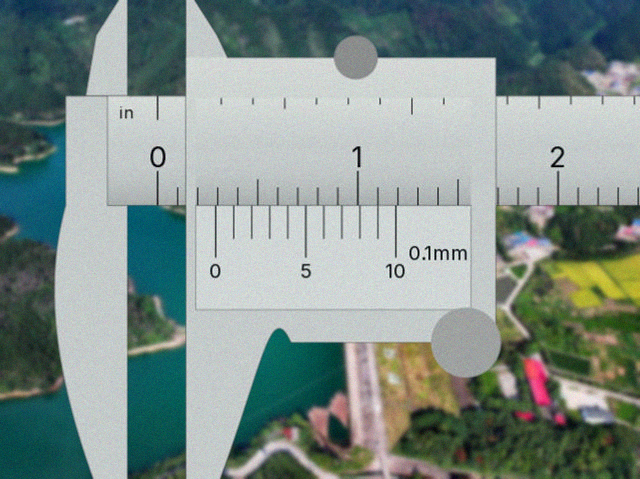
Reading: {"value": 2.9, "unit": "mm"}
